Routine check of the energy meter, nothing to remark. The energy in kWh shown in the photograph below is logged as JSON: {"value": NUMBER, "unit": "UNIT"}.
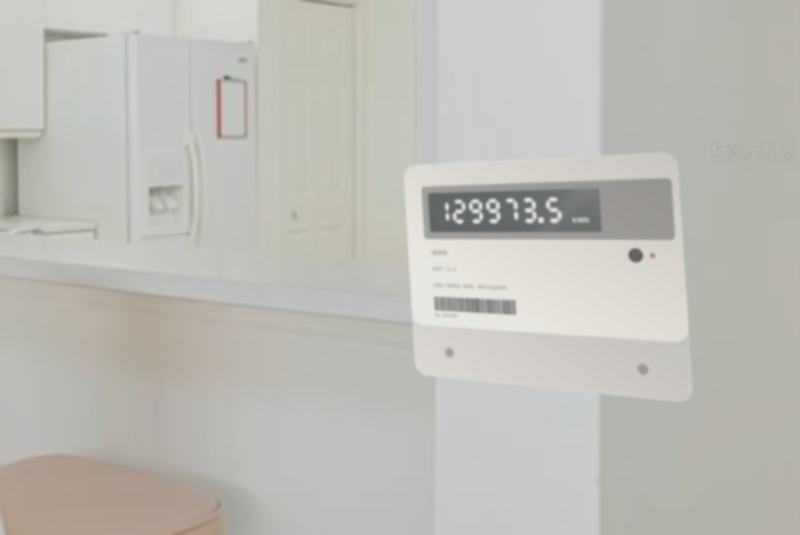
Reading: {"value": 129973.5, "unit": "kWh"}
